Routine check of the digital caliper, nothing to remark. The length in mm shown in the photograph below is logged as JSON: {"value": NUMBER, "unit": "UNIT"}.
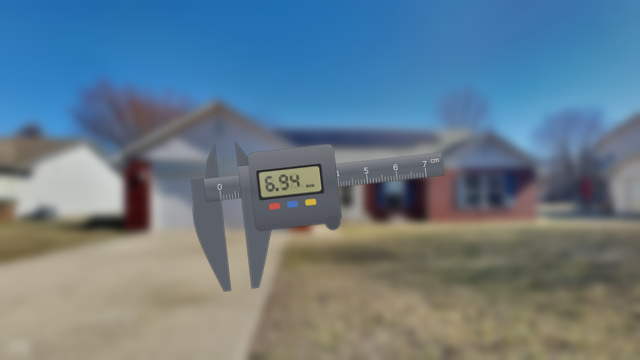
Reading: {"value": 6.94, "unit": "mm"}
